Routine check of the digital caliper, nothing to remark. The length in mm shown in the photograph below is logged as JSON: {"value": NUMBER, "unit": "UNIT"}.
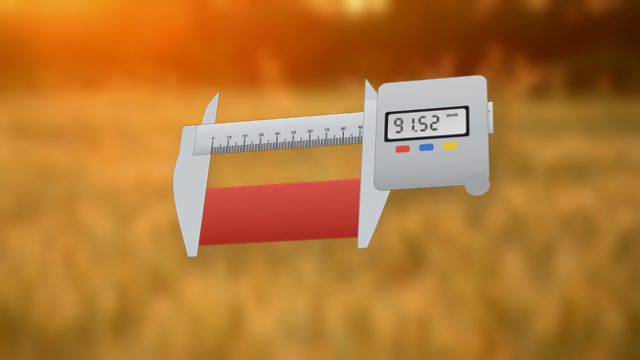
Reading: {"value": 91.52, "unit": "mm"}
